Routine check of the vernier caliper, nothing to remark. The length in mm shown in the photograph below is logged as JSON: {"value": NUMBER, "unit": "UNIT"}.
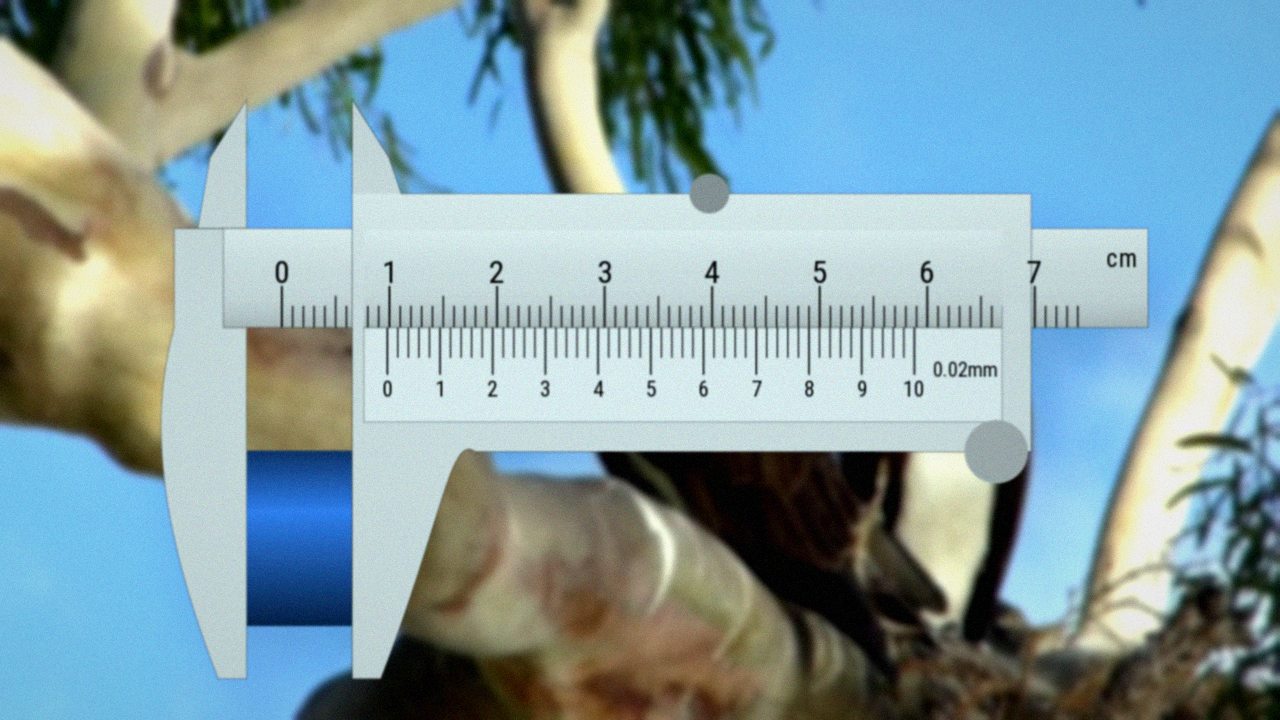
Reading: {"value": 9.8, "unit": "mm"}
